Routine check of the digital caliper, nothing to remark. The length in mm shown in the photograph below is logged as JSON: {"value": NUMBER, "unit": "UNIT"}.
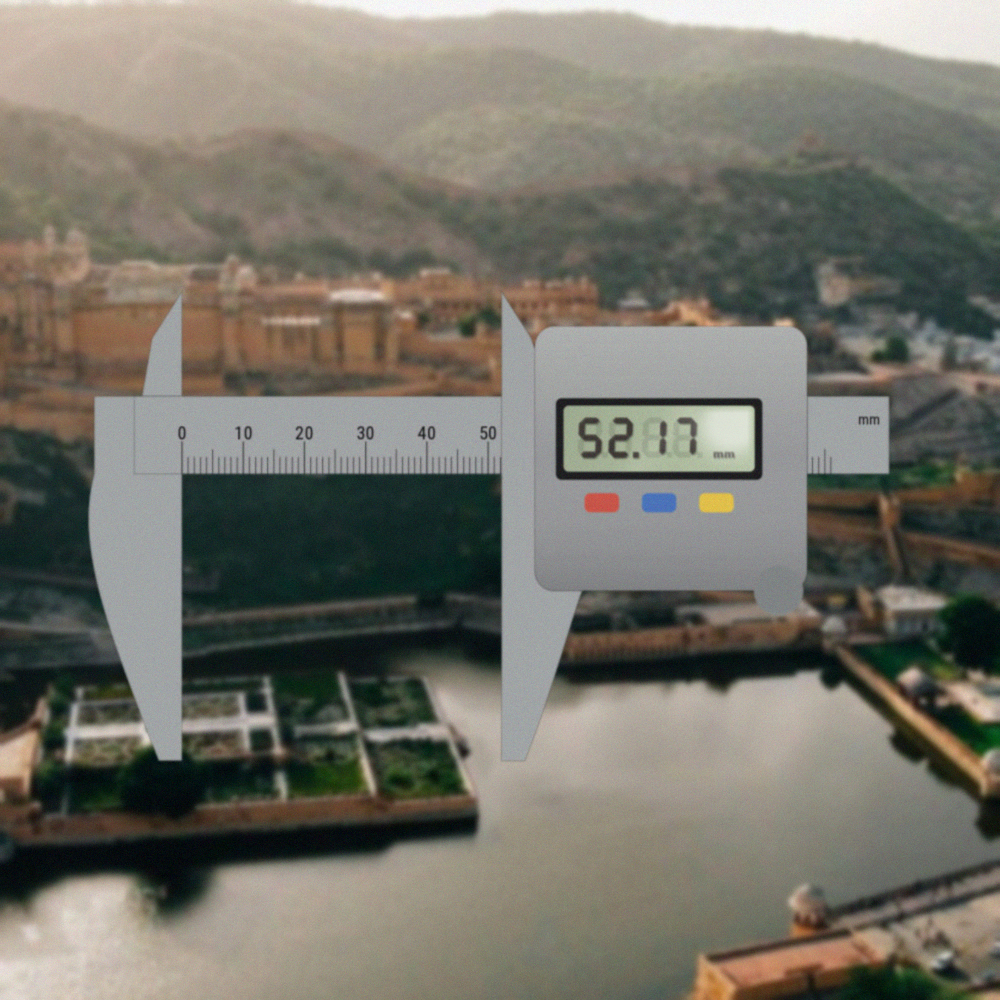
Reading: {"value": 52.17, "unit": "mm"}
